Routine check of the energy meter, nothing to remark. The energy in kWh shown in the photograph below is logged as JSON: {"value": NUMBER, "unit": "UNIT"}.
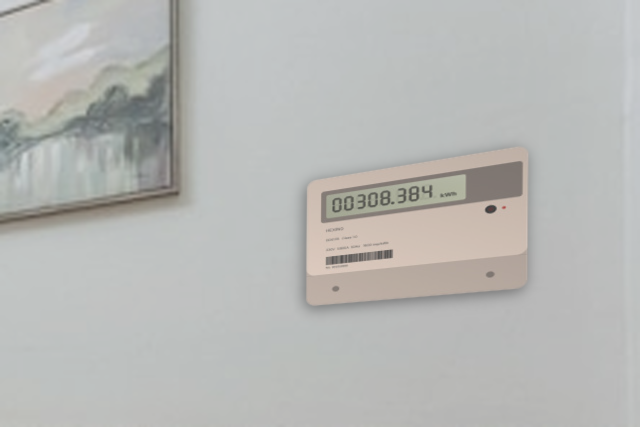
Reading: {"value": 308.384, "unit": "kWh"}
